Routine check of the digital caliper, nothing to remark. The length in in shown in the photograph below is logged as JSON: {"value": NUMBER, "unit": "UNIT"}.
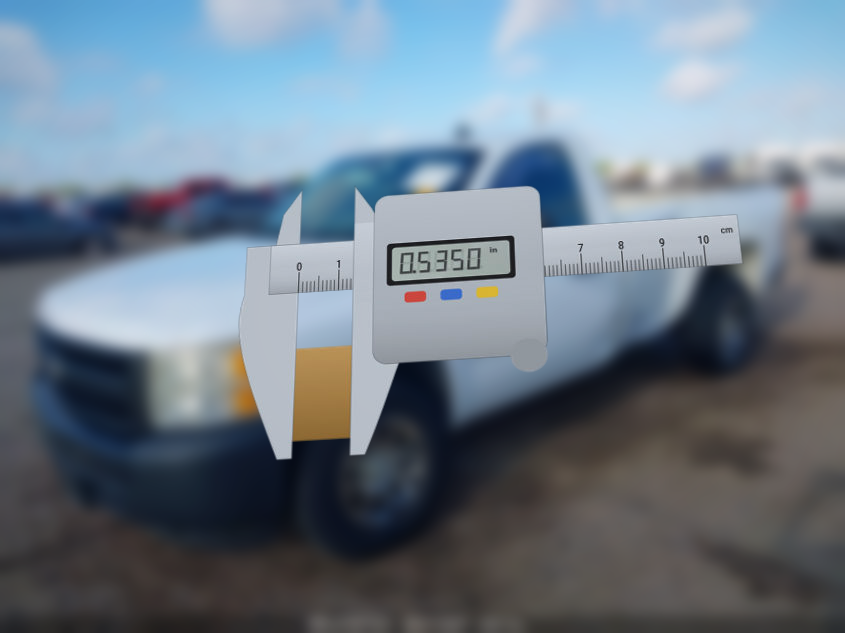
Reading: {"value": 0.5350, "unit": "in"}
